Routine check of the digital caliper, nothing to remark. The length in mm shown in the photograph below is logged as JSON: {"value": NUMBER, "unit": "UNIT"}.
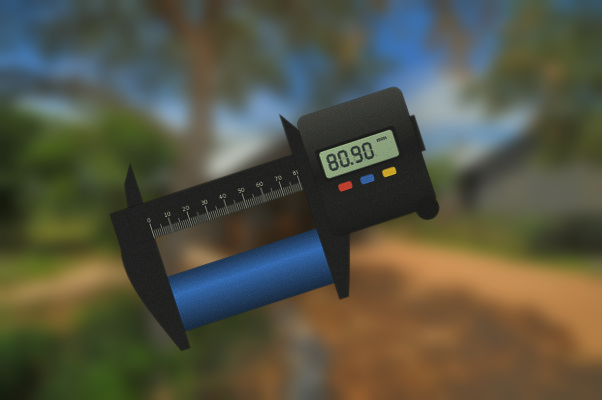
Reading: {"value": 80.90, "unit": "mm"}
